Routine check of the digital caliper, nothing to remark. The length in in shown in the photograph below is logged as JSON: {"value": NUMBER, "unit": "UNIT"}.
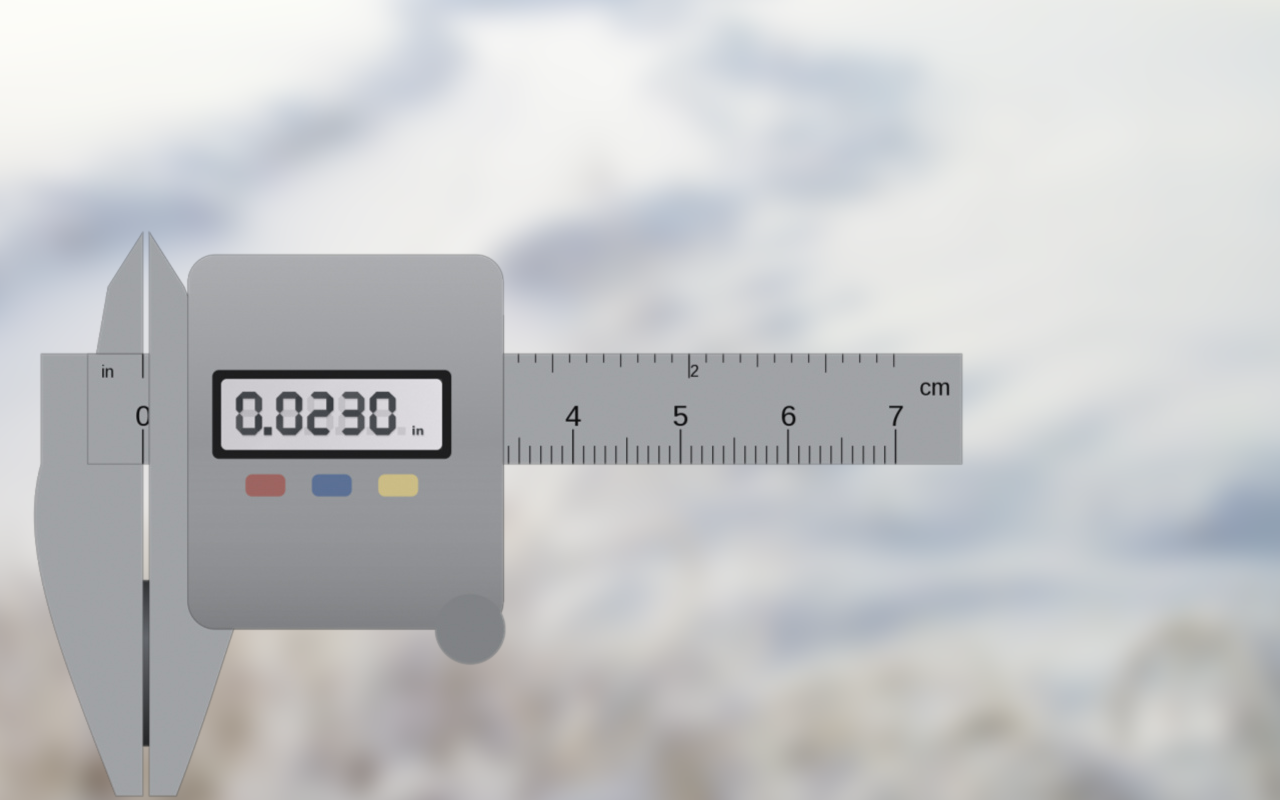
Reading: {"value": 0.0230, "unit": "in"}
